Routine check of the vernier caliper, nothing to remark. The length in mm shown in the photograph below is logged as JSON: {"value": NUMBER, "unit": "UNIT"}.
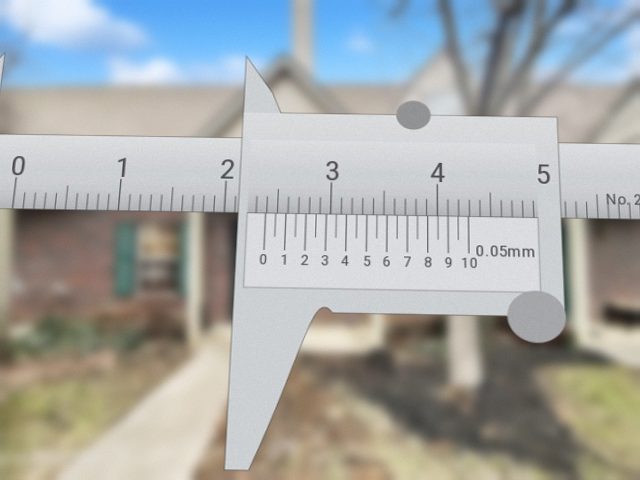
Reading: {"value": 23.9, "unit": "mm"}
